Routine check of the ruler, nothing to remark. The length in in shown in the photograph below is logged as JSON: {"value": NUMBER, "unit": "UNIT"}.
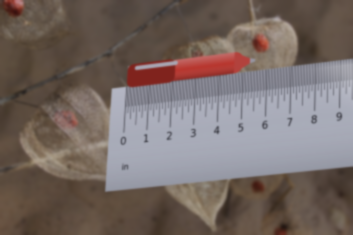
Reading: {"value": 5.5, "unit": "in"}
